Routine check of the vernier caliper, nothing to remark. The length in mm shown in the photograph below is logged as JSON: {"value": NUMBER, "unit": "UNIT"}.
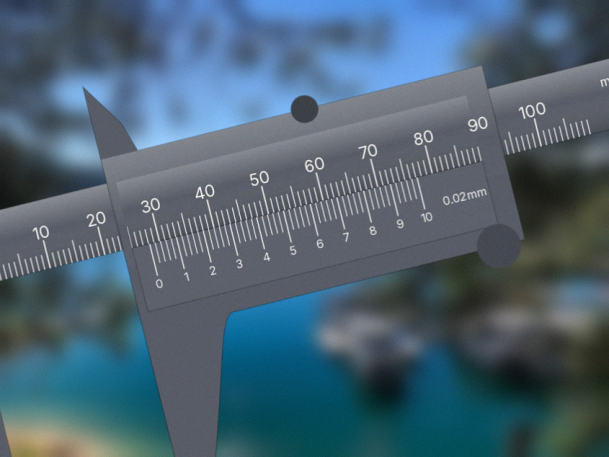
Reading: {"value": 28.2, "unit": "mm"}
